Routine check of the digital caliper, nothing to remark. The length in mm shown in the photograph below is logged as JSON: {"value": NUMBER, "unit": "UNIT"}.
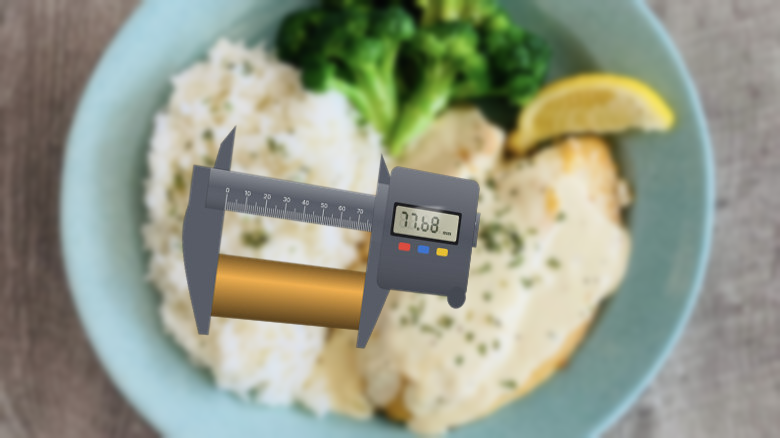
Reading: {"value": 77.68, "unit": "mm"}
